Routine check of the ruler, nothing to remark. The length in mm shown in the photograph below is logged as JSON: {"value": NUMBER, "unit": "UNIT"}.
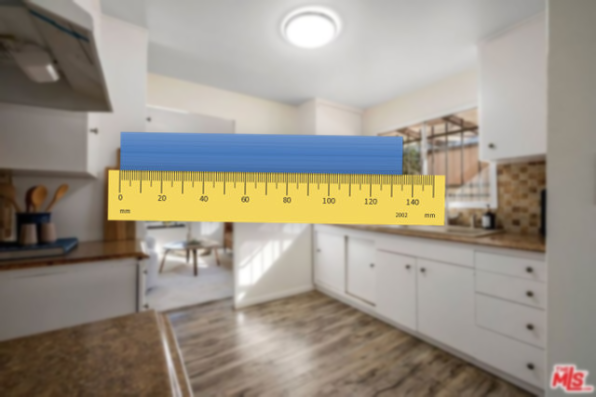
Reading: {"value": 135, "unit": "mm"}
